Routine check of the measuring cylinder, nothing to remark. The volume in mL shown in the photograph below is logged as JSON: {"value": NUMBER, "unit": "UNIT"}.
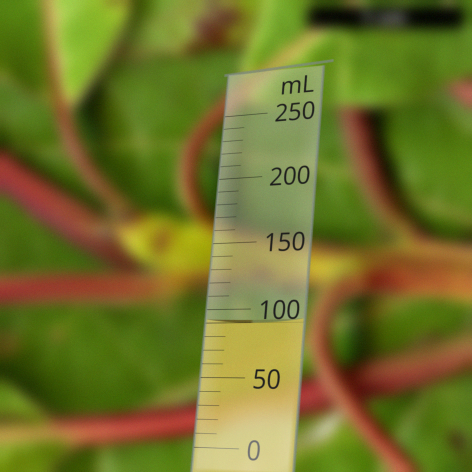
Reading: {"value": 90, "unit": "mL"}
